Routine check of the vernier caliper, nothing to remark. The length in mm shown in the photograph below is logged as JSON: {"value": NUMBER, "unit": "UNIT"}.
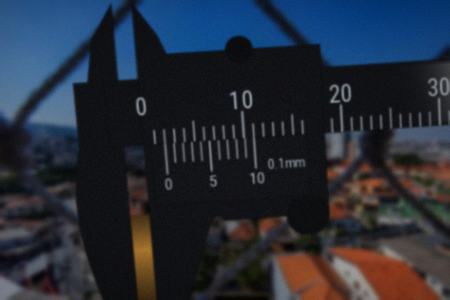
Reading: {"value": 2.0, "unit": "mm"}
